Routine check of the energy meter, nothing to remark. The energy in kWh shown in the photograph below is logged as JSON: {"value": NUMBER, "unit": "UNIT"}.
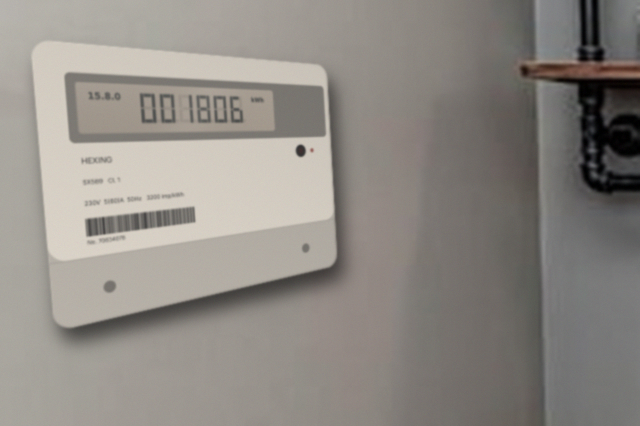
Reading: {"value": 1806, "unit": "kWh"}
